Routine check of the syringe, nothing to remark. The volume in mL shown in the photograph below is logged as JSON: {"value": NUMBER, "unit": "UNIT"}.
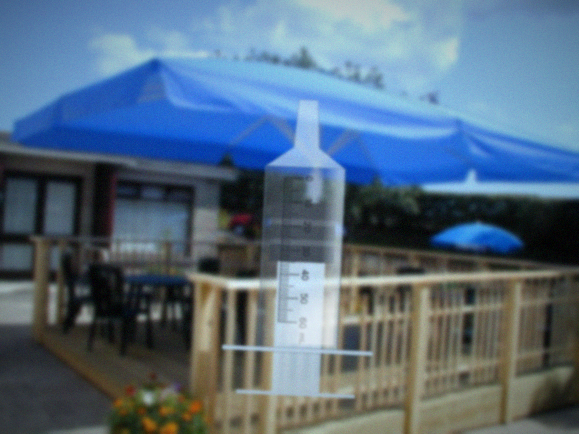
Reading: {"value": 10, "unit": "mL"}
